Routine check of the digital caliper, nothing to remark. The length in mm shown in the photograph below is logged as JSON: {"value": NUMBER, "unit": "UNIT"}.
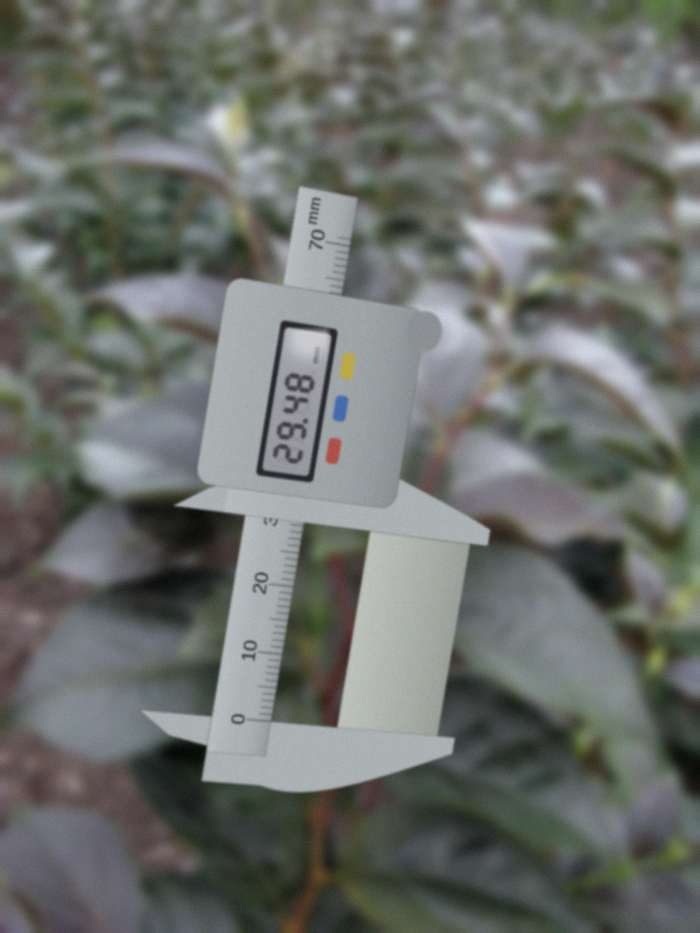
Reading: {"value": 29.48, "unit": "mm"}
